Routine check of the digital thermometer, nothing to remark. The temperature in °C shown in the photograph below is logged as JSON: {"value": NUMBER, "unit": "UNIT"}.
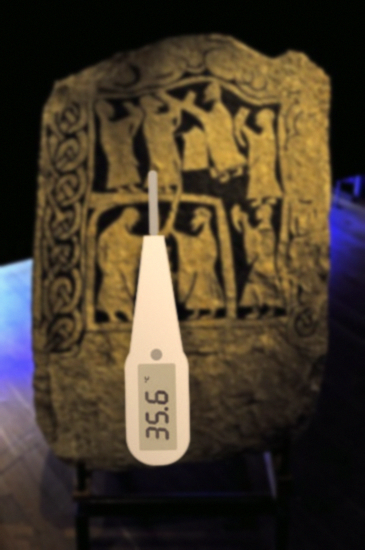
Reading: {"value": 35.6, "unit": "°C"}
